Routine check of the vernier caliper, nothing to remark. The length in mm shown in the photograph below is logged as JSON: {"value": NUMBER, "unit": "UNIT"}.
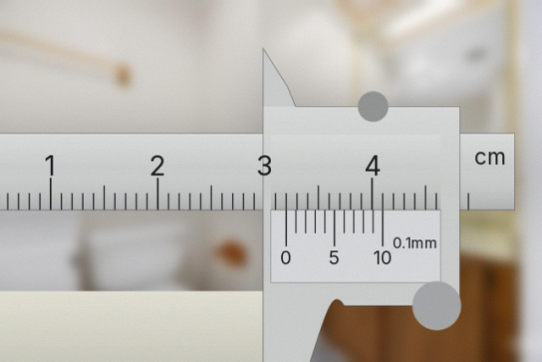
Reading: {"value": 32.0, "unit": "mm"}
